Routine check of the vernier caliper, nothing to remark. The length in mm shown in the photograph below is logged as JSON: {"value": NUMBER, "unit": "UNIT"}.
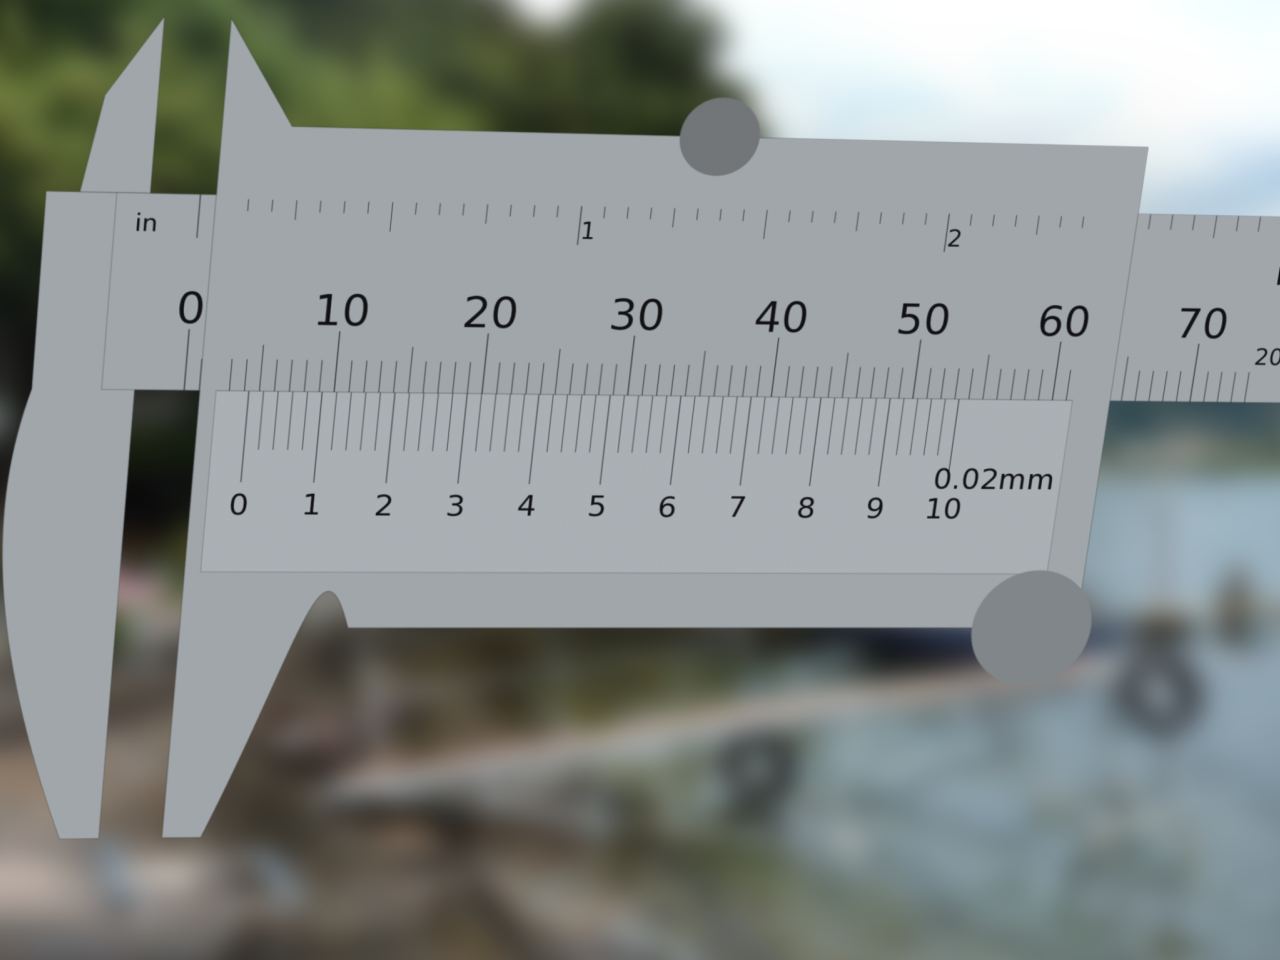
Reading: {"value": 4.3, "unit": "mm"}
